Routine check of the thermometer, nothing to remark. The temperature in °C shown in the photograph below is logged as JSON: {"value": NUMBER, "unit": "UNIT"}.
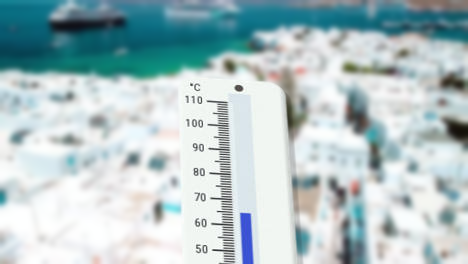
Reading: {"value": 65, "unit": "°C"}
